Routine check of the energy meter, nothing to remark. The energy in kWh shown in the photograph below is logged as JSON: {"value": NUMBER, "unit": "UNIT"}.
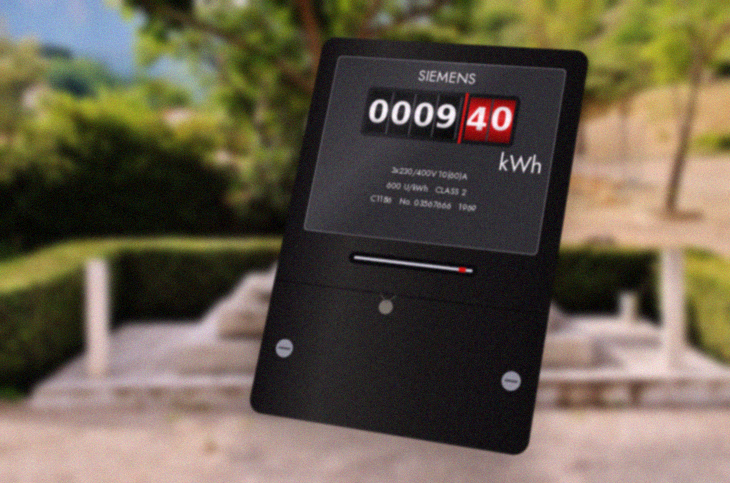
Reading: {"value": 9.40, "unit": "kWh"}
